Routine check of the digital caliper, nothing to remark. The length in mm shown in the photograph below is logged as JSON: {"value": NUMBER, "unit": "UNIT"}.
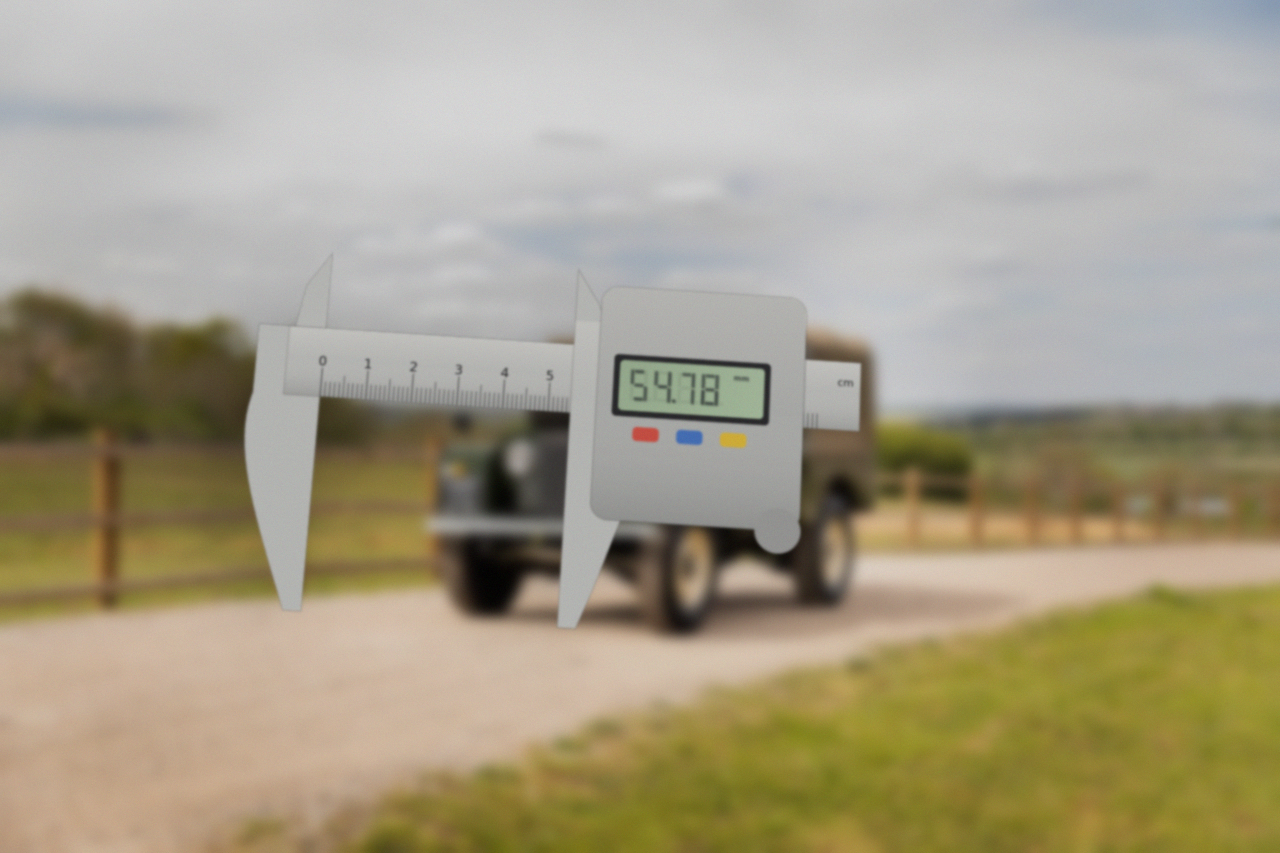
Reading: {"value": 54.78, "unit": "mm"}
